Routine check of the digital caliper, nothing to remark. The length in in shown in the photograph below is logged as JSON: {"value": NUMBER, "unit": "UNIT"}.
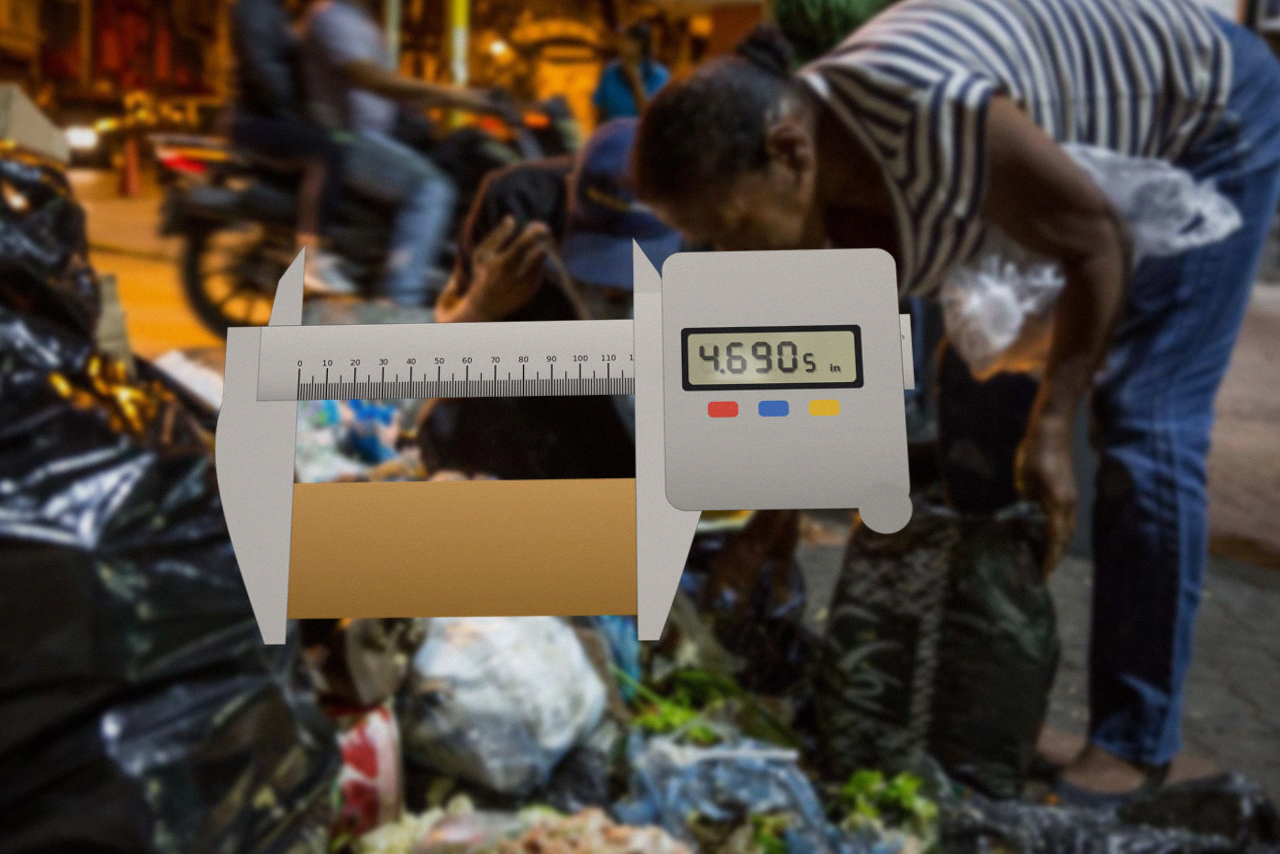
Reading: {"value": 4.6905, "unit": "in"}
